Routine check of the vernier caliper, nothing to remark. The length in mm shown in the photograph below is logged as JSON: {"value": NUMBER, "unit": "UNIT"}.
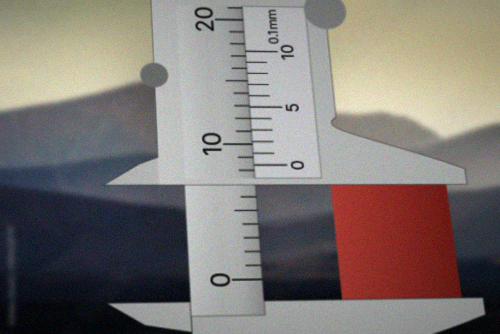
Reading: {"value": 8.4, "unit": "mm"}
